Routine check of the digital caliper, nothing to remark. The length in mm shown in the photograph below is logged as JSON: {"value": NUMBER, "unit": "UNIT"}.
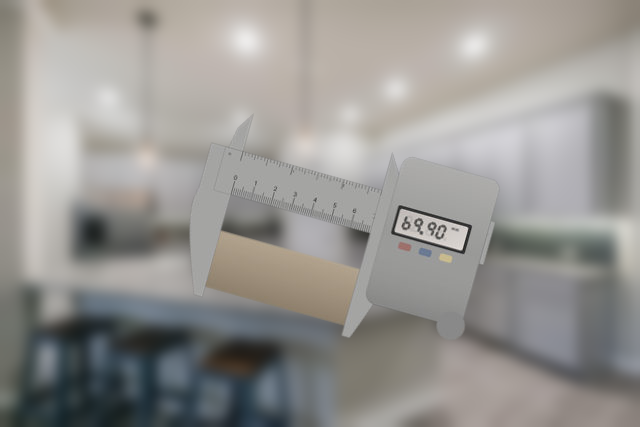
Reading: {"value": 69.90, "unit": "mm"}
